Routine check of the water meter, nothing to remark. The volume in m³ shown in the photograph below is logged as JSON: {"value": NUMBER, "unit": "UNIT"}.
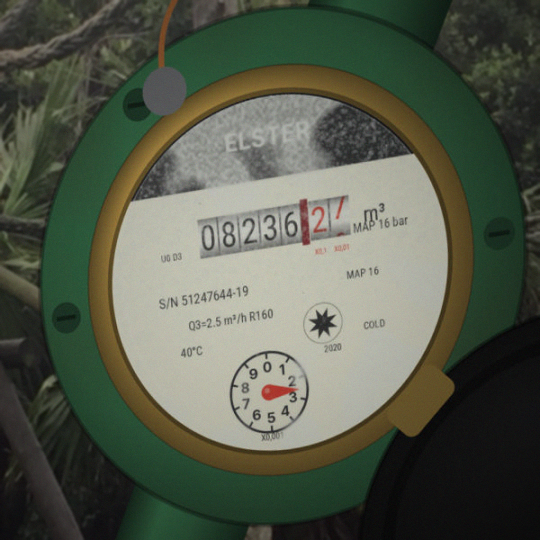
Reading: {"value": 8236.272, "unit": "m³"}
